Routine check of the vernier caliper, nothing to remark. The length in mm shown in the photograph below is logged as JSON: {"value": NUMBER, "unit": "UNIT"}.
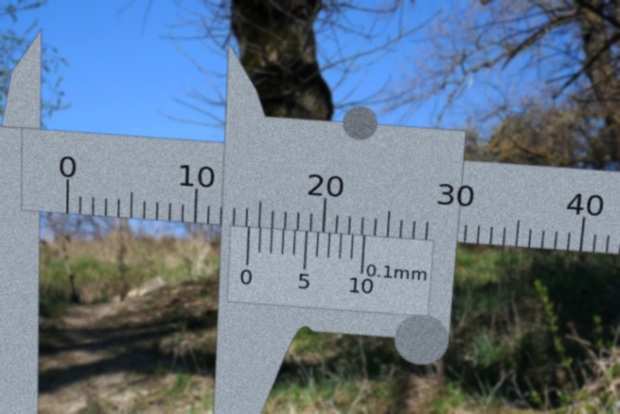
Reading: {"value": 14.2, "unit": "mm"}
